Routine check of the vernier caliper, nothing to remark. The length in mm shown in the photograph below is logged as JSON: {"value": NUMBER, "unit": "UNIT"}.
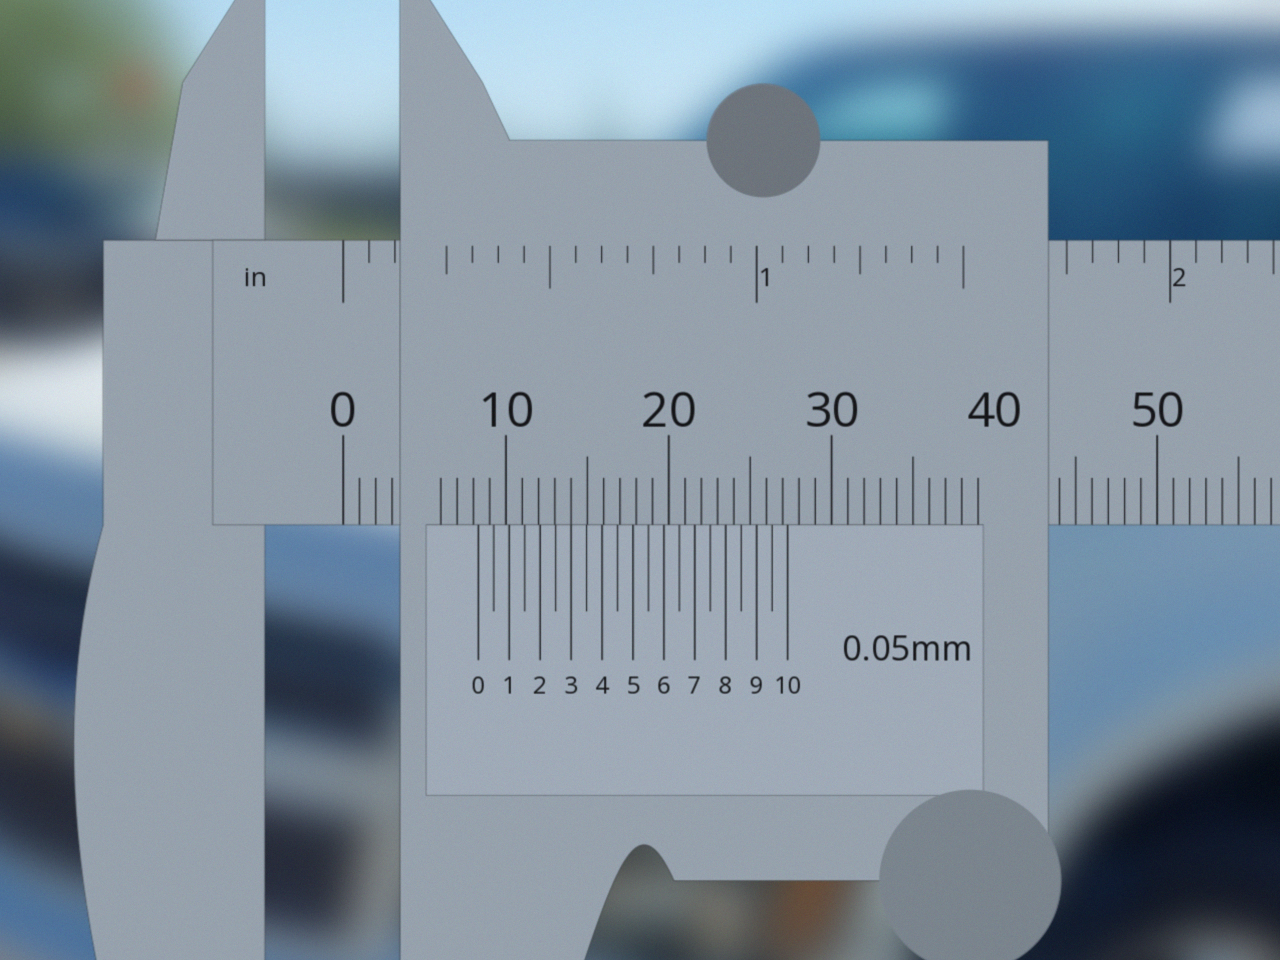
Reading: {"value": 8.3, "unit": "mm"}
